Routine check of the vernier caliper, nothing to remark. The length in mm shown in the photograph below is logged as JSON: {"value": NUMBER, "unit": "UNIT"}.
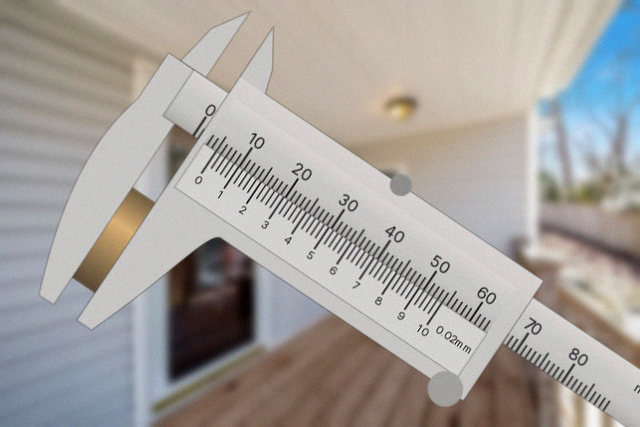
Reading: {"value": 5.0, "unit": "mm"}
